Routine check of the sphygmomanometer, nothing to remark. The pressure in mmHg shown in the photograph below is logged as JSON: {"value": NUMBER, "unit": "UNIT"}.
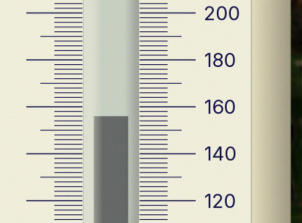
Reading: {"value": 156, "unit": "mmHg"}
